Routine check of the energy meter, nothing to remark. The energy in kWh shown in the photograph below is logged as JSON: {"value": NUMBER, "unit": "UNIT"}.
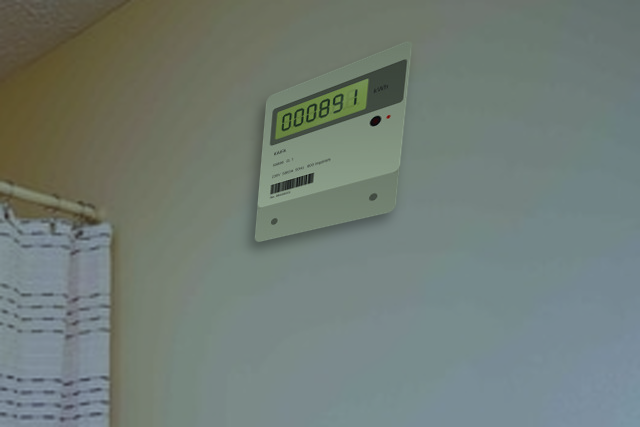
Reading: {"value": 891, "unit": "kWh"}
